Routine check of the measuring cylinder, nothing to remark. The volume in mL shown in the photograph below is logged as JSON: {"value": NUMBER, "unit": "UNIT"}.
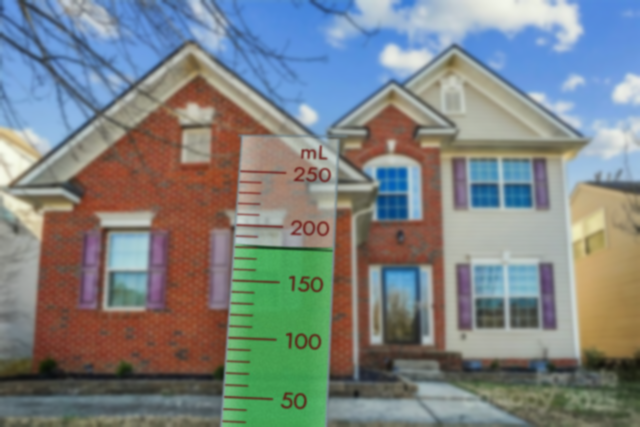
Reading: {"value": 180, "unit": "mL"}
